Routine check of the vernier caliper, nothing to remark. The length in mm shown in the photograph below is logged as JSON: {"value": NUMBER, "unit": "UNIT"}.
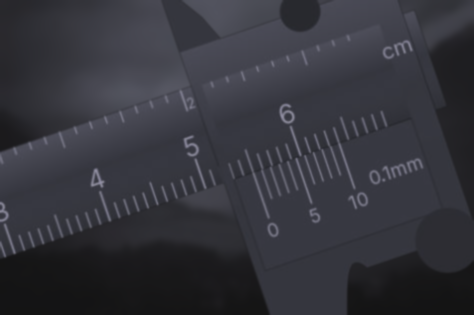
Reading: {"value": 55.0, "unit": "mm"}
